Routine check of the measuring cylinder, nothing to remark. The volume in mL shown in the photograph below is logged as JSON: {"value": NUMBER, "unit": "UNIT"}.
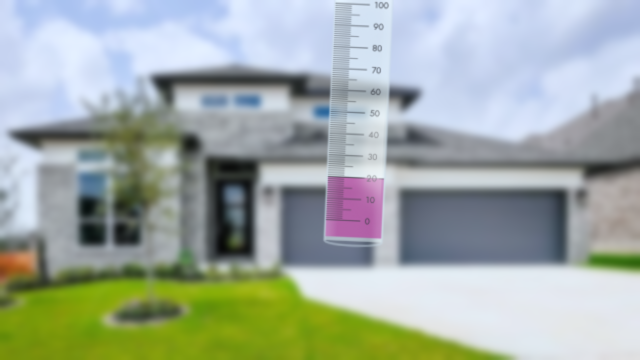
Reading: {"value": 20, "unit": "mL"}
